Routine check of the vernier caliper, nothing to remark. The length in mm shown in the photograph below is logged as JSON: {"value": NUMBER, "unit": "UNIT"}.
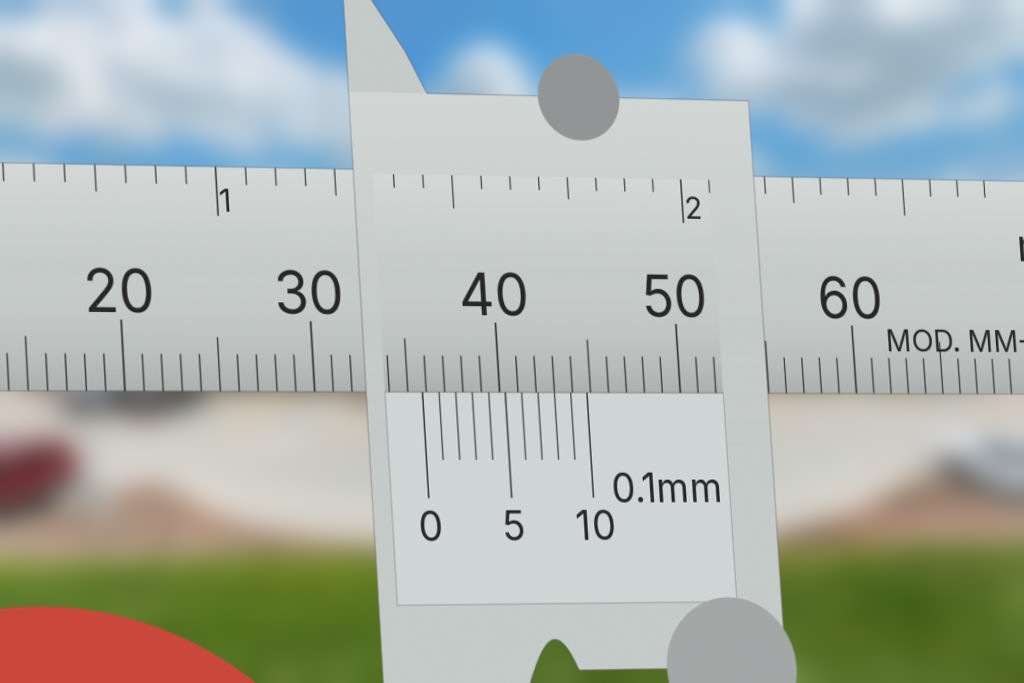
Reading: {"value": 35.8, "unit": "mm"}
